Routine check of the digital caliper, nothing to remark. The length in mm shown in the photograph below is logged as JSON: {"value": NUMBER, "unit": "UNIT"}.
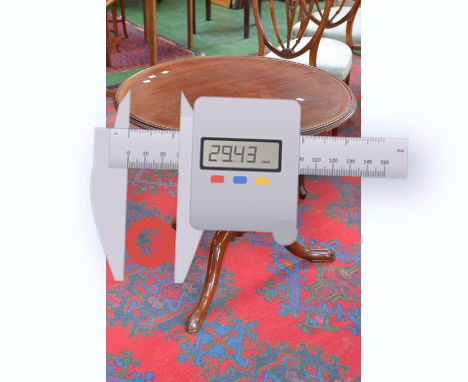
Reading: {"value": 29.43, "unit": "mm"}
